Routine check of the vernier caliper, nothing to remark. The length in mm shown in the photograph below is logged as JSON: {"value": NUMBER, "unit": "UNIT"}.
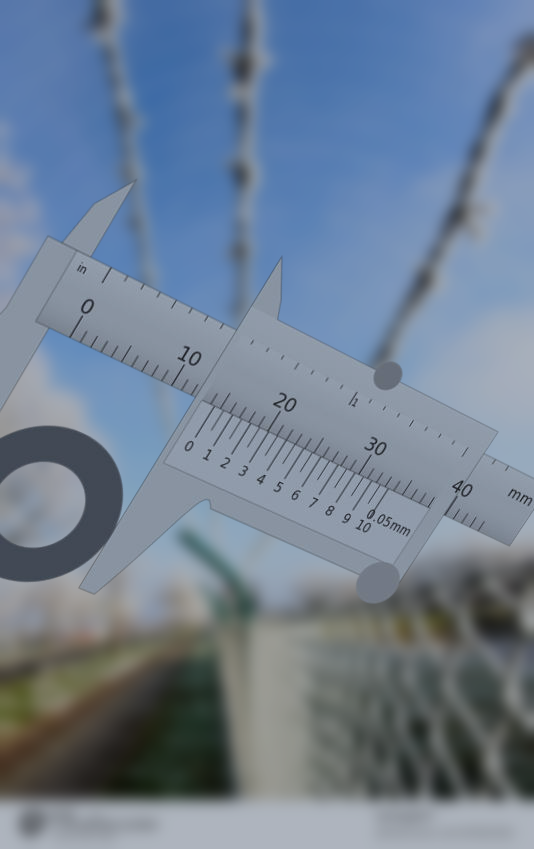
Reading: {"value": 14.4, "unit": "mm"}
